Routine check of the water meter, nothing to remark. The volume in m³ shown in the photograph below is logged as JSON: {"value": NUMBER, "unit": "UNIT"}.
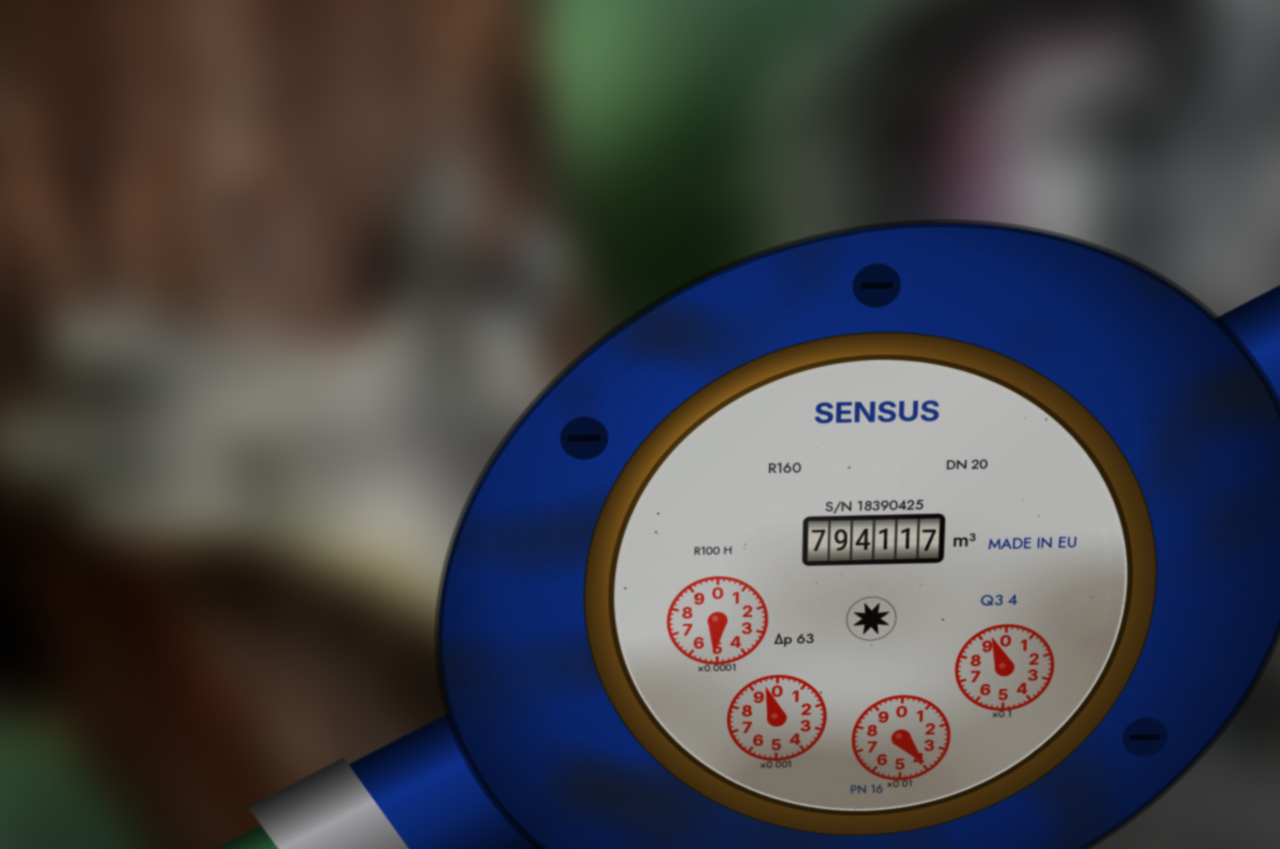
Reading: {"value": 794116.9395, "unit": "m³"}
